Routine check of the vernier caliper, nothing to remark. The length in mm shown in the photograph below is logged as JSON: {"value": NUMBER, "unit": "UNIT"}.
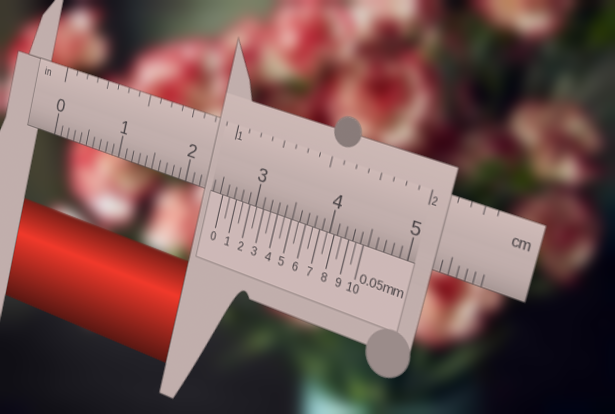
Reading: {"value": 25.4, "unit": "mm"}
